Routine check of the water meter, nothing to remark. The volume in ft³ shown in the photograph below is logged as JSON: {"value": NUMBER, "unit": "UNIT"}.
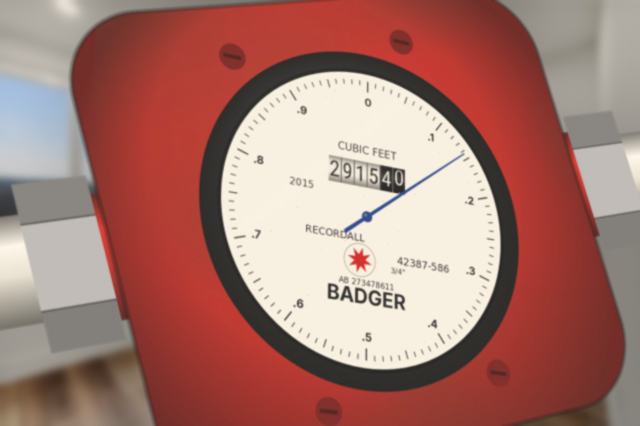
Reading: {"value": 291540.14, "unit": "ft³"}
